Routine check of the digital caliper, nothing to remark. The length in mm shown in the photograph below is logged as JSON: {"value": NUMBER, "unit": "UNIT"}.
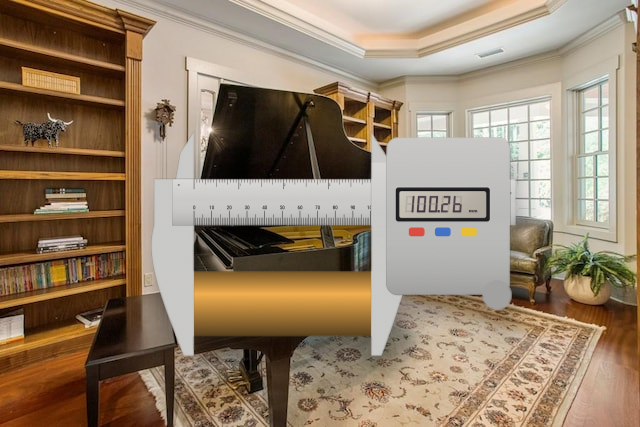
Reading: {"value": 100.26, "unit": "mm"}
